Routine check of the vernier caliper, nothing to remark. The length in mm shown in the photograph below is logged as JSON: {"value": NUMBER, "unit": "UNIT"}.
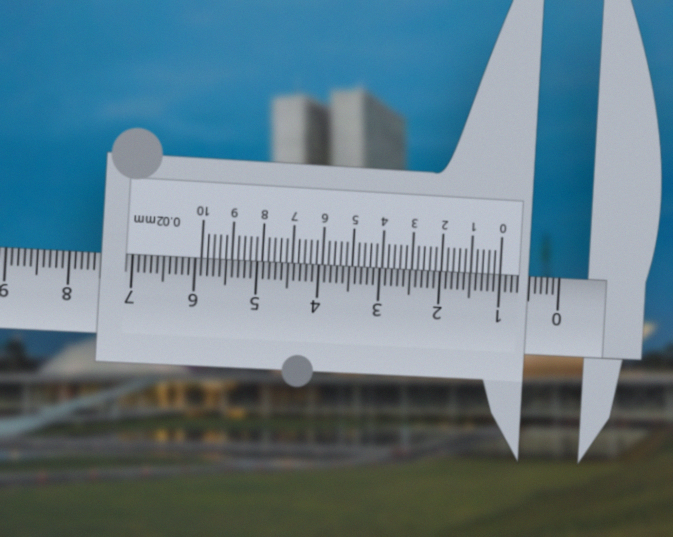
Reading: {"value": 10.0, "unit": "mm"}
